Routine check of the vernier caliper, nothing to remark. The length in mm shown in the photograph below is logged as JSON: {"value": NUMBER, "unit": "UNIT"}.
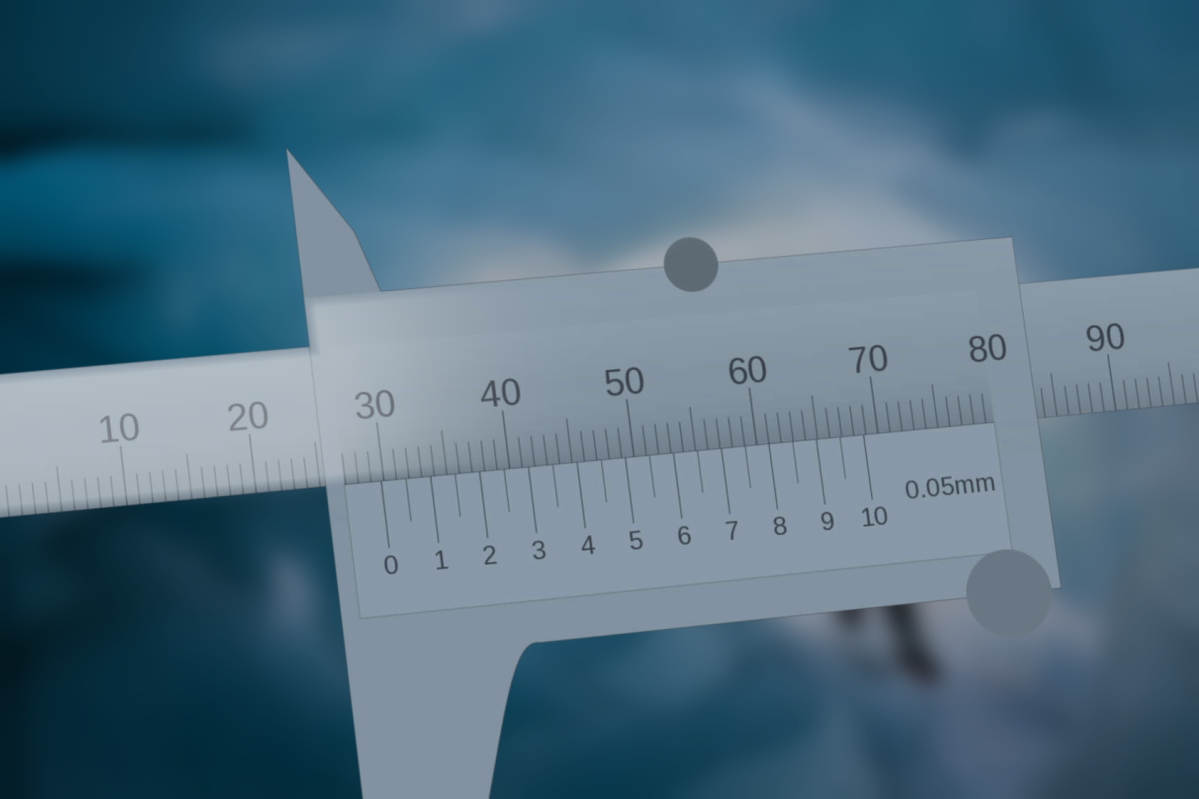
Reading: {"value": 29.8, "unit": "mm"}
